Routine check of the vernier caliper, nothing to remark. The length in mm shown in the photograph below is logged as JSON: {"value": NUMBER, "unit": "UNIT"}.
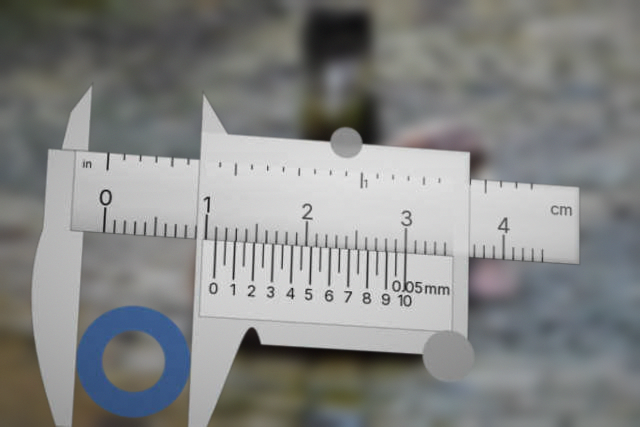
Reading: {"value": 11.0, "unit": "mm"}
